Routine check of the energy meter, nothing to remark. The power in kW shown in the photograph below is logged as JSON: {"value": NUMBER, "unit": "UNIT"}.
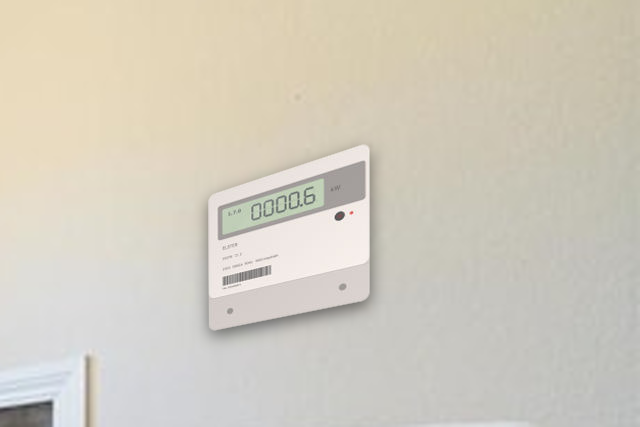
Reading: {"value": 0.6, "unit": "kW"}
